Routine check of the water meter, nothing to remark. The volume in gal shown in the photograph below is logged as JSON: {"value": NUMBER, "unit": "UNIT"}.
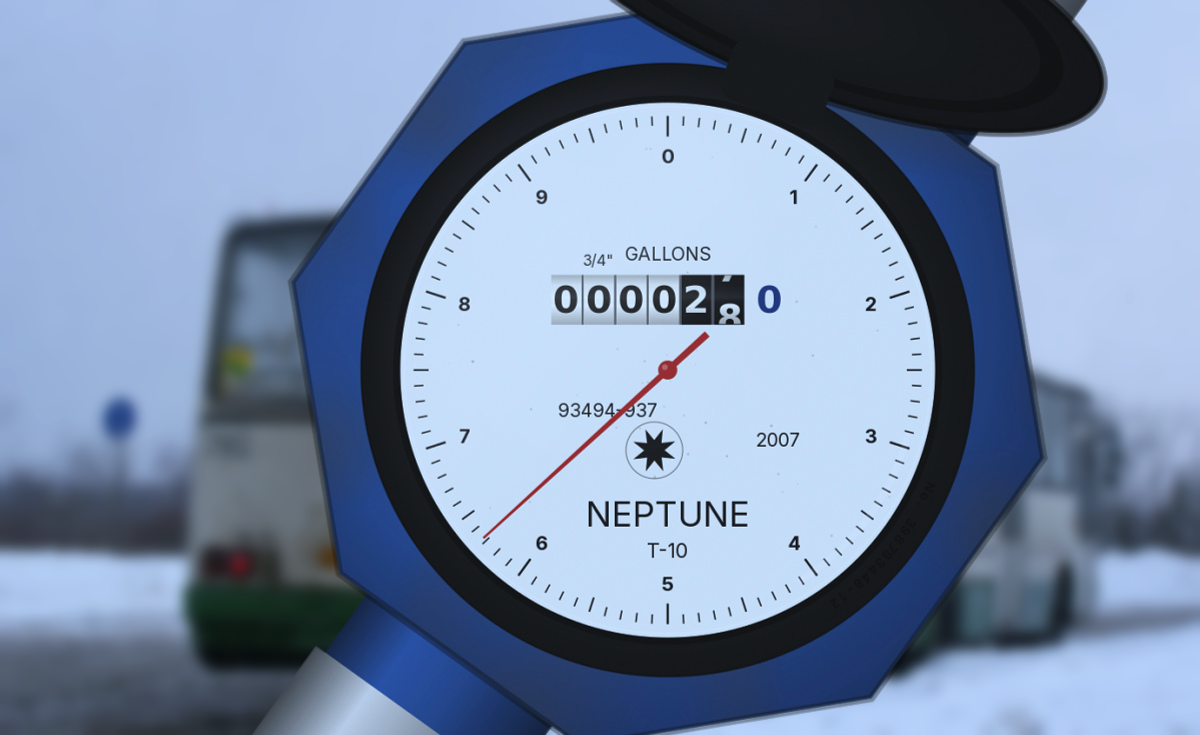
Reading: {"value": 276.3, "unit": "gal"}
